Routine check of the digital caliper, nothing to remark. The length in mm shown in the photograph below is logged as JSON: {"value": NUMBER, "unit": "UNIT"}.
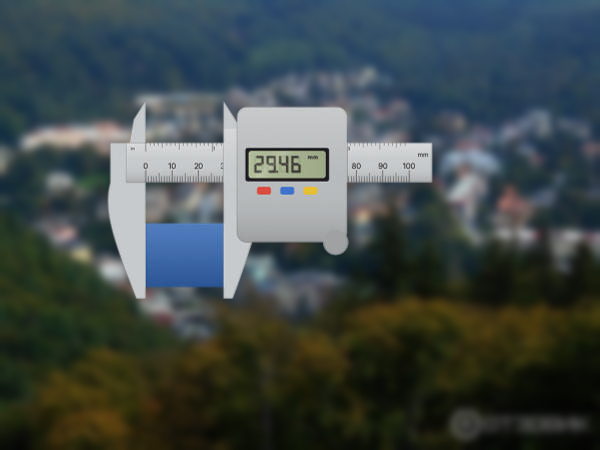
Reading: {"value": 29.46, "unit": "mm"}
